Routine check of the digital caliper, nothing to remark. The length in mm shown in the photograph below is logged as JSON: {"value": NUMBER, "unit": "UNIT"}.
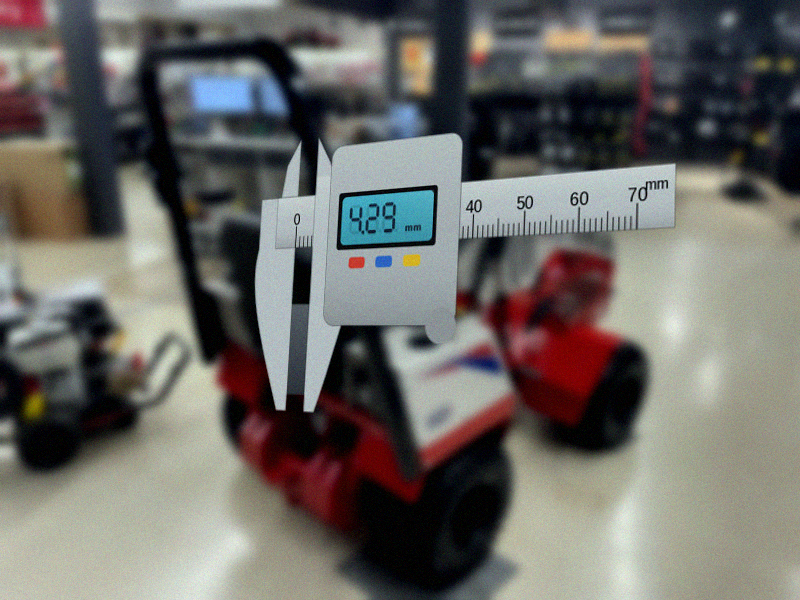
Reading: {"value": 4.29, "unit": "mm"}
